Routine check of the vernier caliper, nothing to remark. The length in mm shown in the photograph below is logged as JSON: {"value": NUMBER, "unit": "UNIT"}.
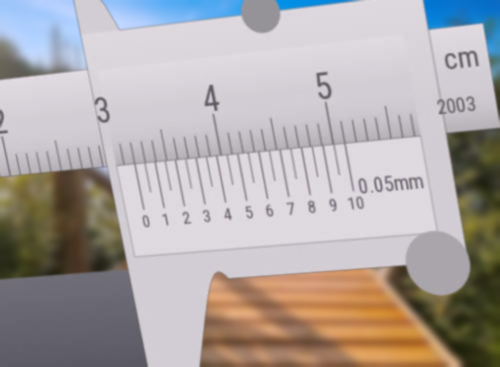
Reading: {"value": 32.0, "unit": "mm"}
